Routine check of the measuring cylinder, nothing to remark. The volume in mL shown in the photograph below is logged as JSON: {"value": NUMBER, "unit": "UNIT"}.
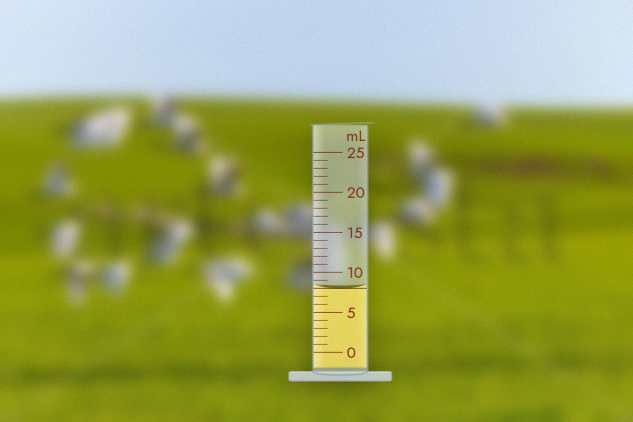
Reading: {"value": 8, "unit": "mL"}
